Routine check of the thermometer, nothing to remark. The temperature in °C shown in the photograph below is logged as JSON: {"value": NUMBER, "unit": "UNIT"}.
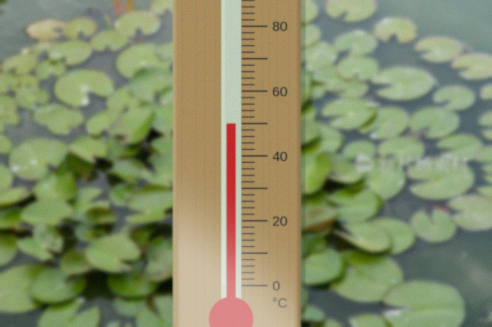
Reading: {"value": 50, "unit": "°C"}
